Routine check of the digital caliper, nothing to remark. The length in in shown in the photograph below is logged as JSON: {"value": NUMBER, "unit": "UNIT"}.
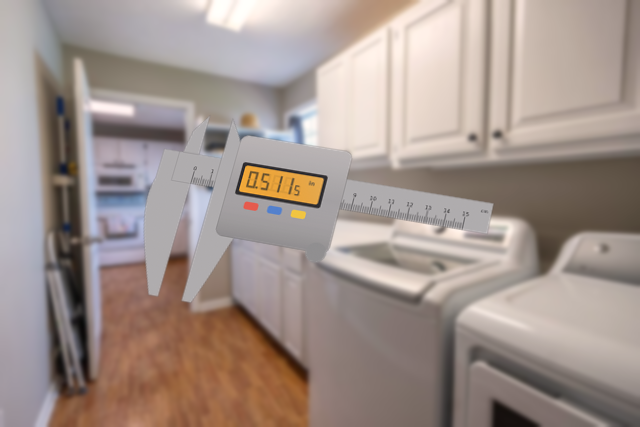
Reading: {"value": 0.5115, "unit": "in"}
